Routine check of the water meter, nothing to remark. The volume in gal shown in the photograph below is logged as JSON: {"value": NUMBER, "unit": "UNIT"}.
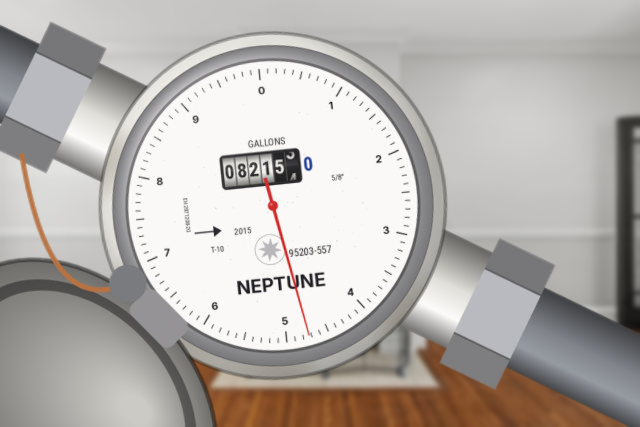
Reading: {"value": 821534.7, "unit": "gal"}
